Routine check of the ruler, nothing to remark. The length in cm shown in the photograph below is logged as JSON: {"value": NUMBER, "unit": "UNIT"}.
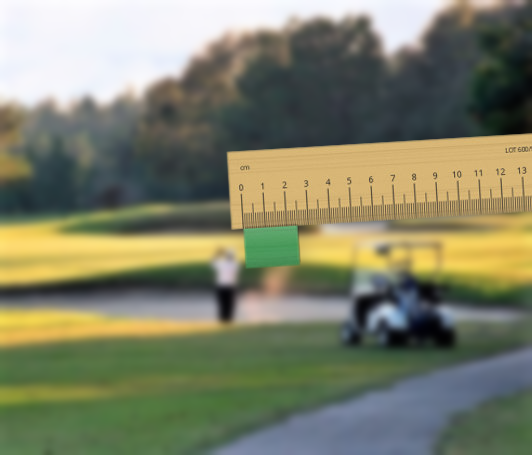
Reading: {"value": 2.5, "unit": "cm"}
